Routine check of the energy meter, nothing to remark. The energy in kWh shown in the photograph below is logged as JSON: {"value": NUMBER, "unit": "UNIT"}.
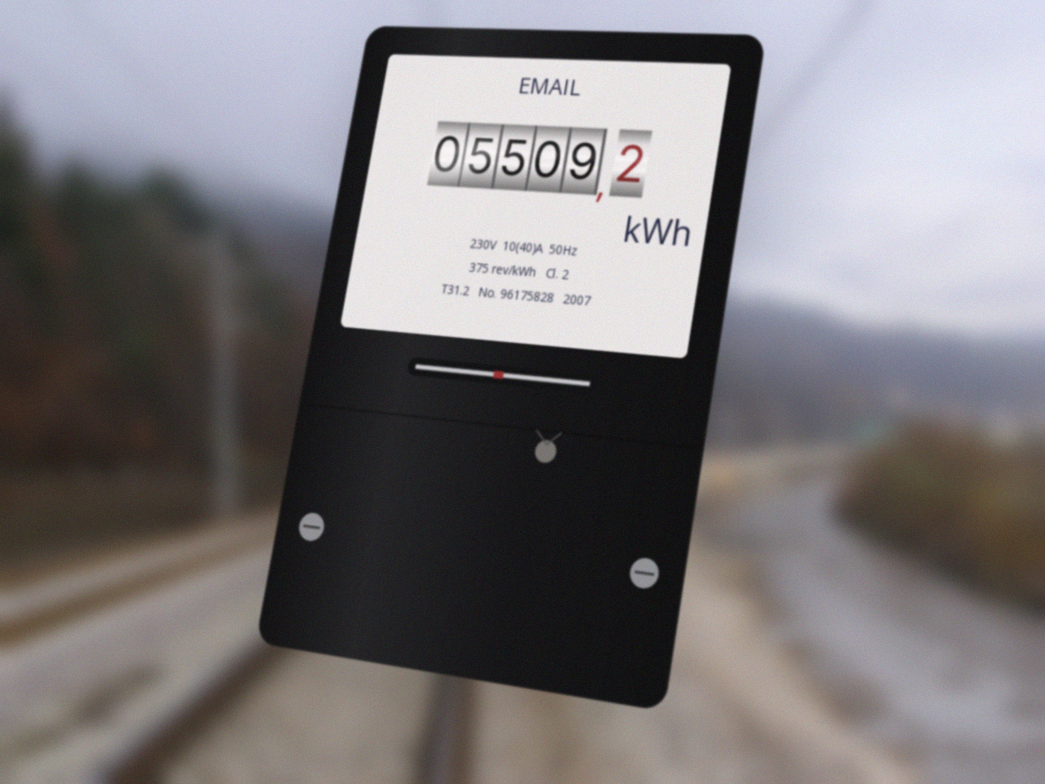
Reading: {"value": 5509.2, "unit": "kWh"}
